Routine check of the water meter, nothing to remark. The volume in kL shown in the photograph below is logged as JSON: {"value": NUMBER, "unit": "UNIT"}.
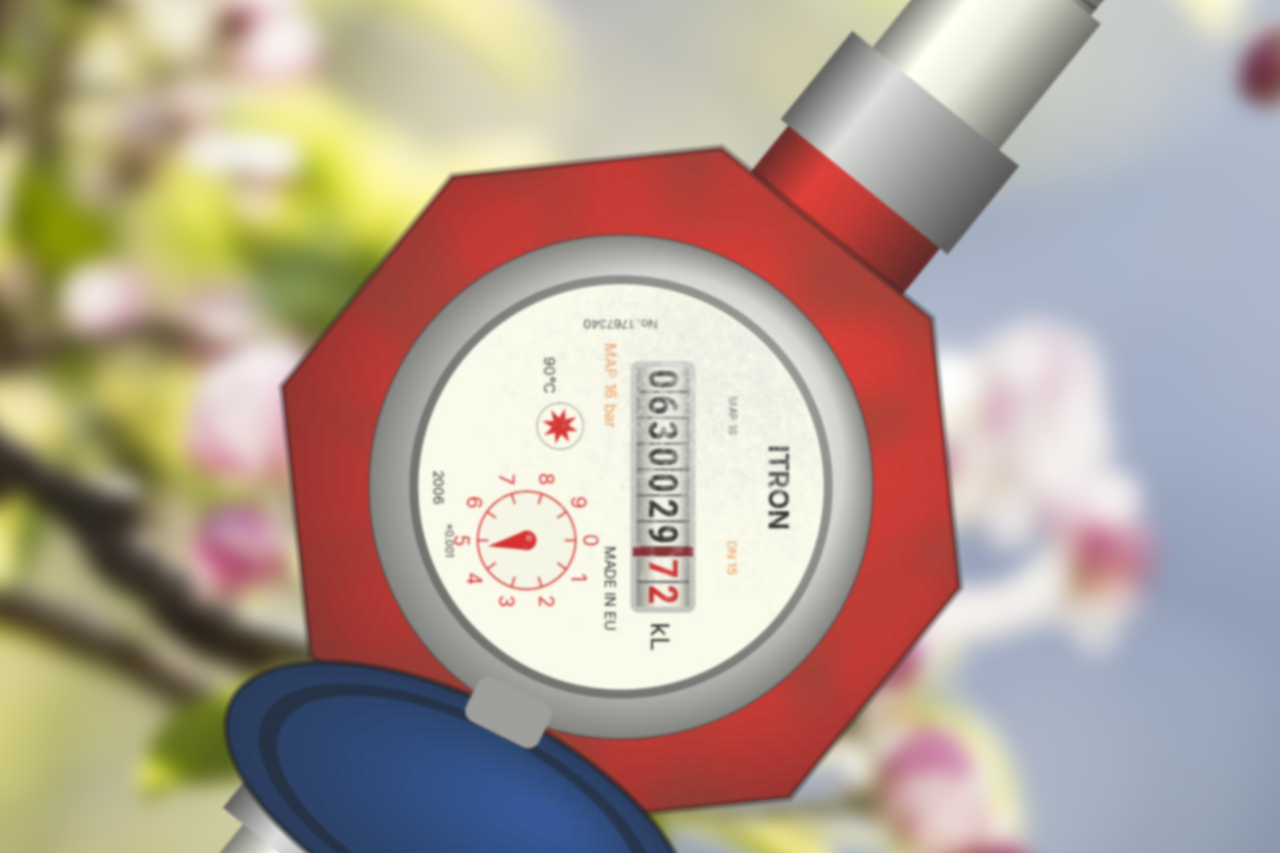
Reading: {"value": 630029.724, "unit": "kL"}
